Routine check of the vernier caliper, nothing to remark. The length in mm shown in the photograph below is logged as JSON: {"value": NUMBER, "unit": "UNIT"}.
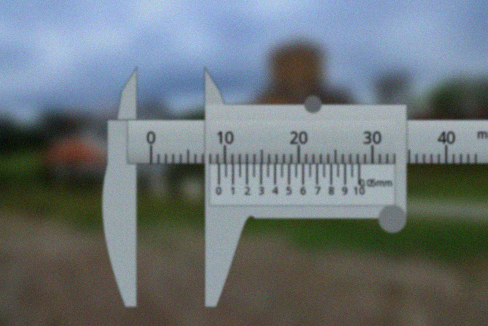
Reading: {"value": 9.2, "unit": "mm"}
